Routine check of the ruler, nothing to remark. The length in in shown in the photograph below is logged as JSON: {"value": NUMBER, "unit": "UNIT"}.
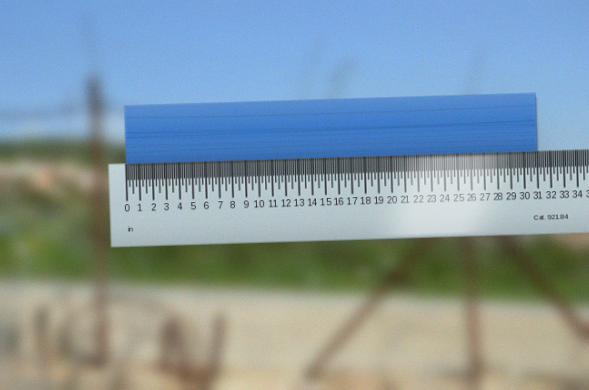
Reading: {"value": 31, "unit": "in"}
